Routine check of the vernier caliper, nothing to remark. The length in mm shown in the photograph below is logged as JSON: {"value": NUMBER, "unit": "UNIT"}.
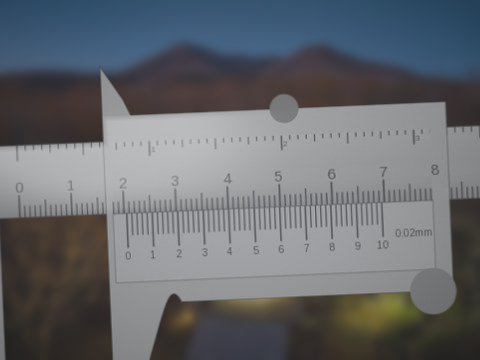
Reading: {"value": 20.5, "unit": "mm"}
